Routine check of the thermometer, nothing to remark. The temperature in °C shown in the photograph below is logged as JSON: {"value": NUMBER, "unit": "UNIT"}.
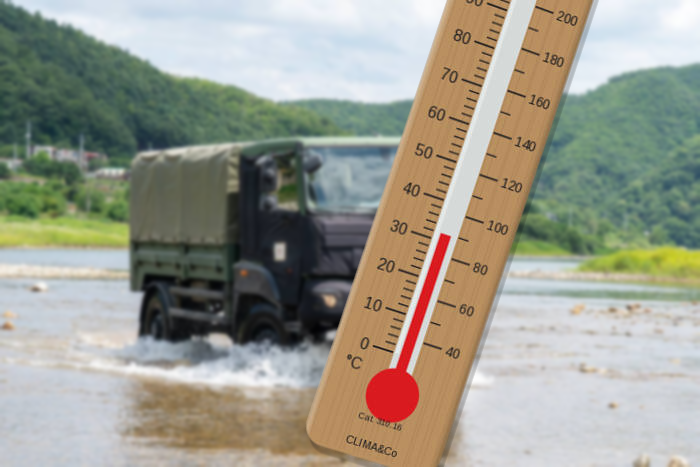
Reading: {"value": 32, "unit": "°C"}
